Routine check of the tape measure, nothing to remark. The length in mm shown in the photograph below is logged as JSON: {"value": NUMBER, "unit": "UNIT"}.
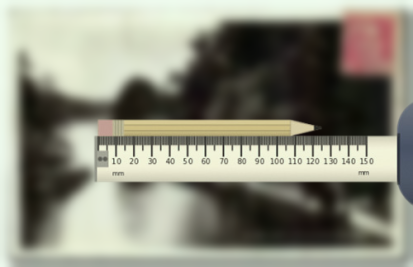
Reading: {"value": 125, "unit": "mm"}
